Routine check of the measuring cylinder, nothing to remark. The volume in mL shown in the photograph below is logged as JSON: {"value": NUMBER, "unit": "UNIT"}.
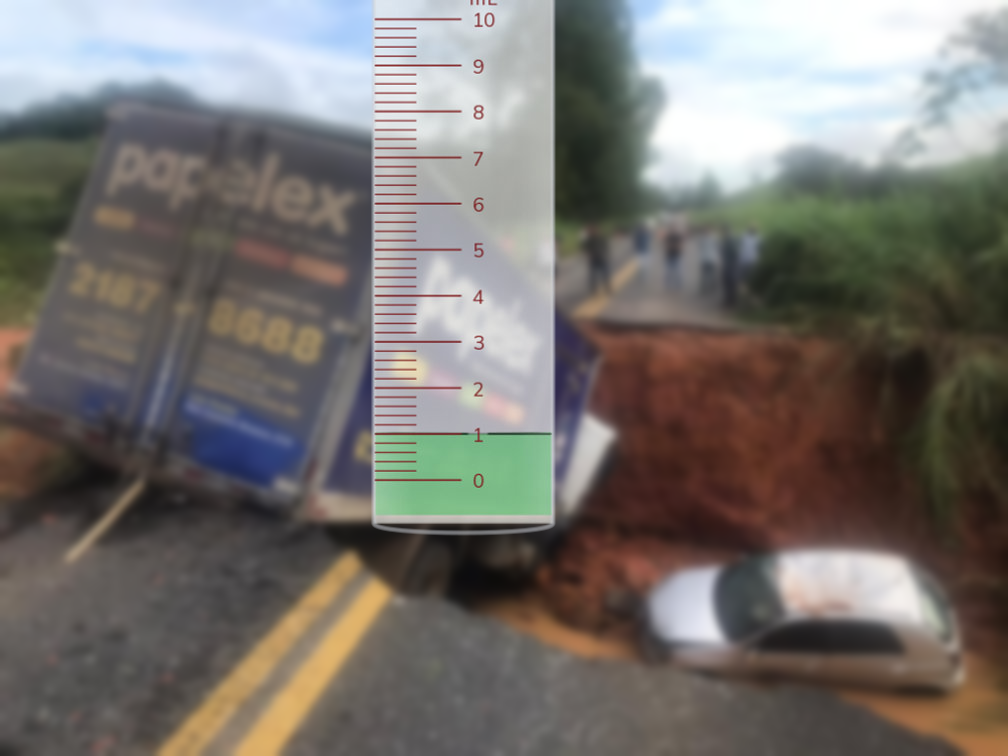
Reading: {"value": 1, "unit": "mL"}
